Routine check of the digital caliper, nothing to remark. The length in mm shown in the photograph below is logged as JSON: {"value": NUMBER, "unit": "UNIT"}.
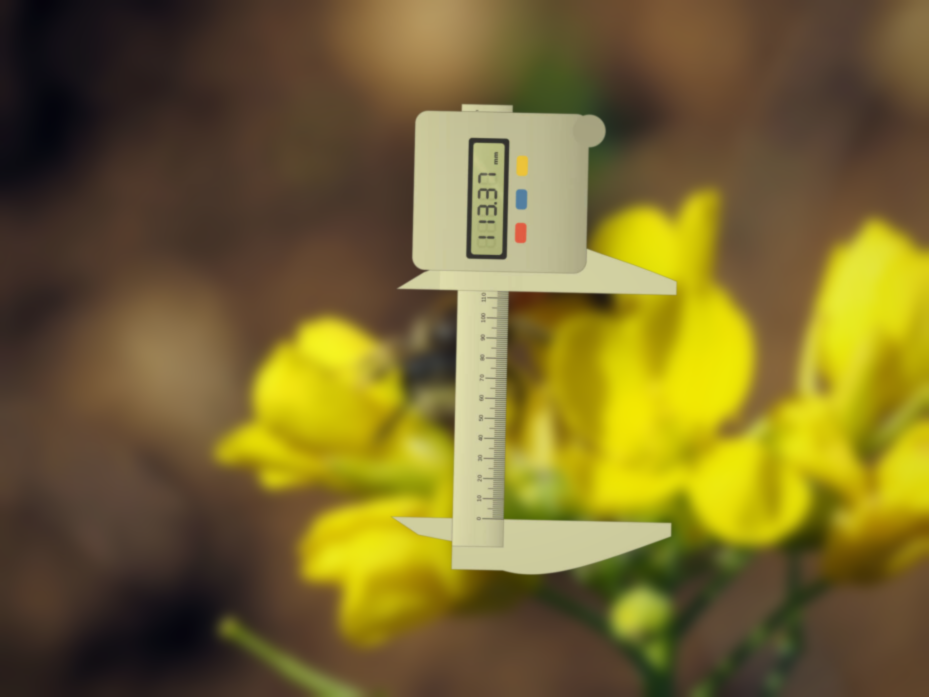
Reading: {"value": 113.37, "unit": "mm"}
